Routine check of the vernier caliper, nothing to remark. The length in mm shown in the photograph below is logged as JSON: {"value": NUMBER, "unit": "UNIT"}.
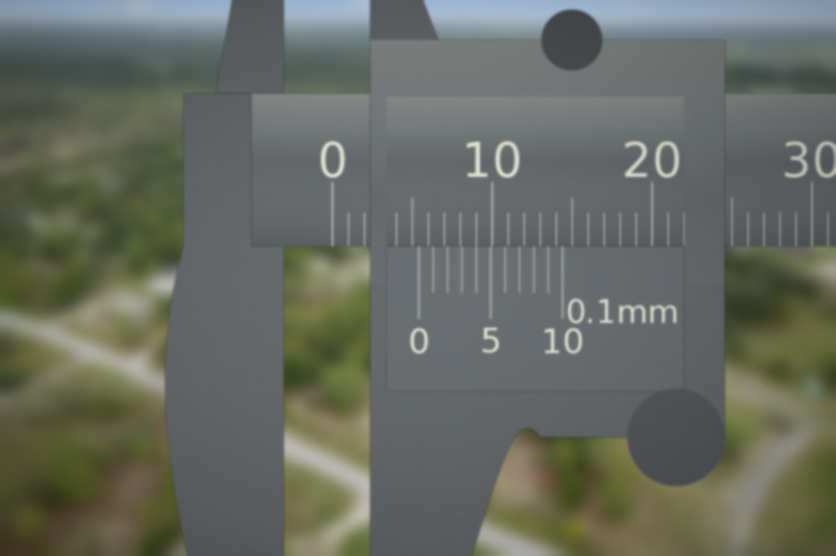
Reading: {"value": 5.4, "unit": "mm"}
